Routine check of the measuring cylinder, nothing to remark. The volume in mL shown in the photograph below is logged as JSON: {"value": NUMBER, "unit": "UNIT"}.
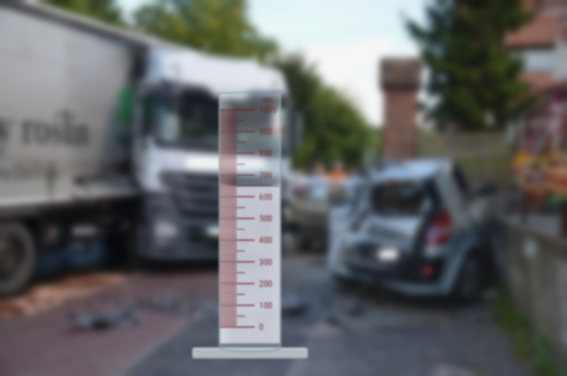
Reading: {"value": 650, "unit": "mL"}
